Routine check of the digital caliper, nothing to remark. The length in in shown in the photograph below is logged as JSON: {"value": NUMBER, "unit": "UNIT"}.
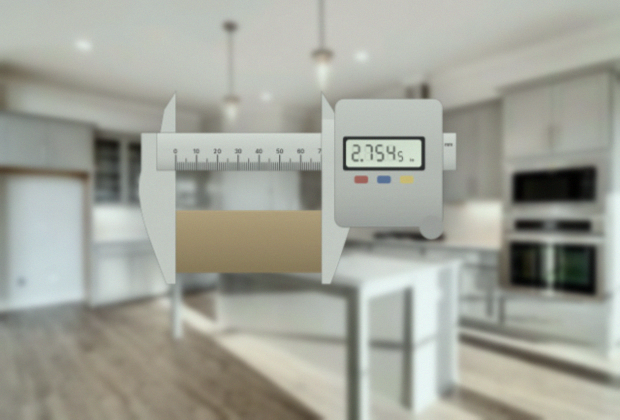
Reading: {"value": 2.7545, "unit": "in"}
